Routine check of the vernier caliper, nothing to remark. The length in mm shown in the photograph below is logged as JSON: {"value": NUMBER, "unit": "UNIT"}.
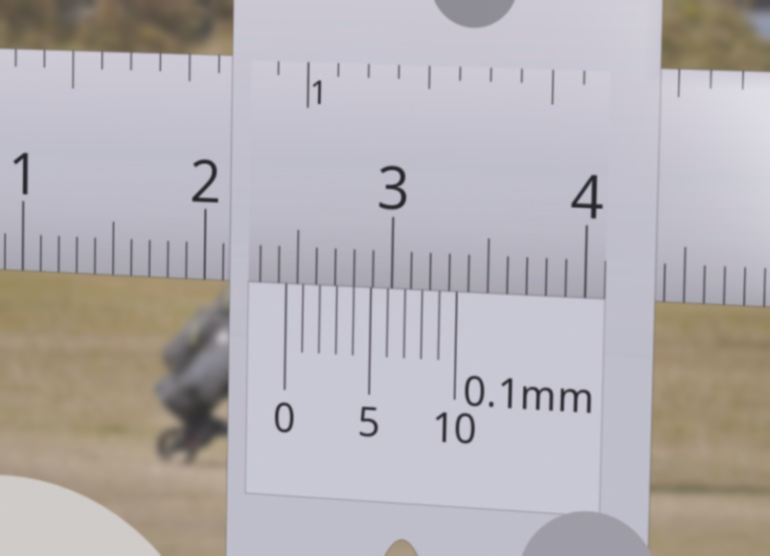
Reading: {"value": 24.4, "unit": "mm"}
